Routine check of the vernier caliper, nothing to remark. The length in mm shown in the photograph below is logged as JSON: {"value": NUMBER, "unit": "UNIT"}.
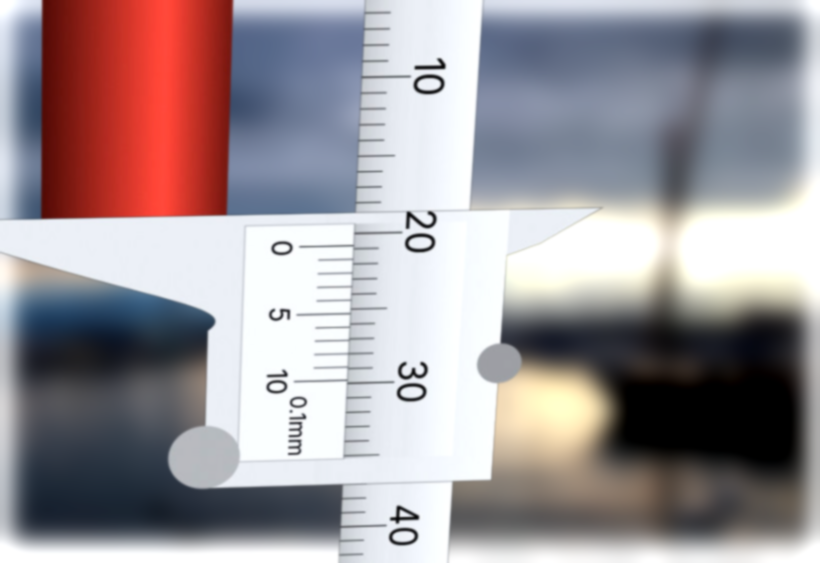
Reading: {"value": 20.8, "unit": "mm"}
